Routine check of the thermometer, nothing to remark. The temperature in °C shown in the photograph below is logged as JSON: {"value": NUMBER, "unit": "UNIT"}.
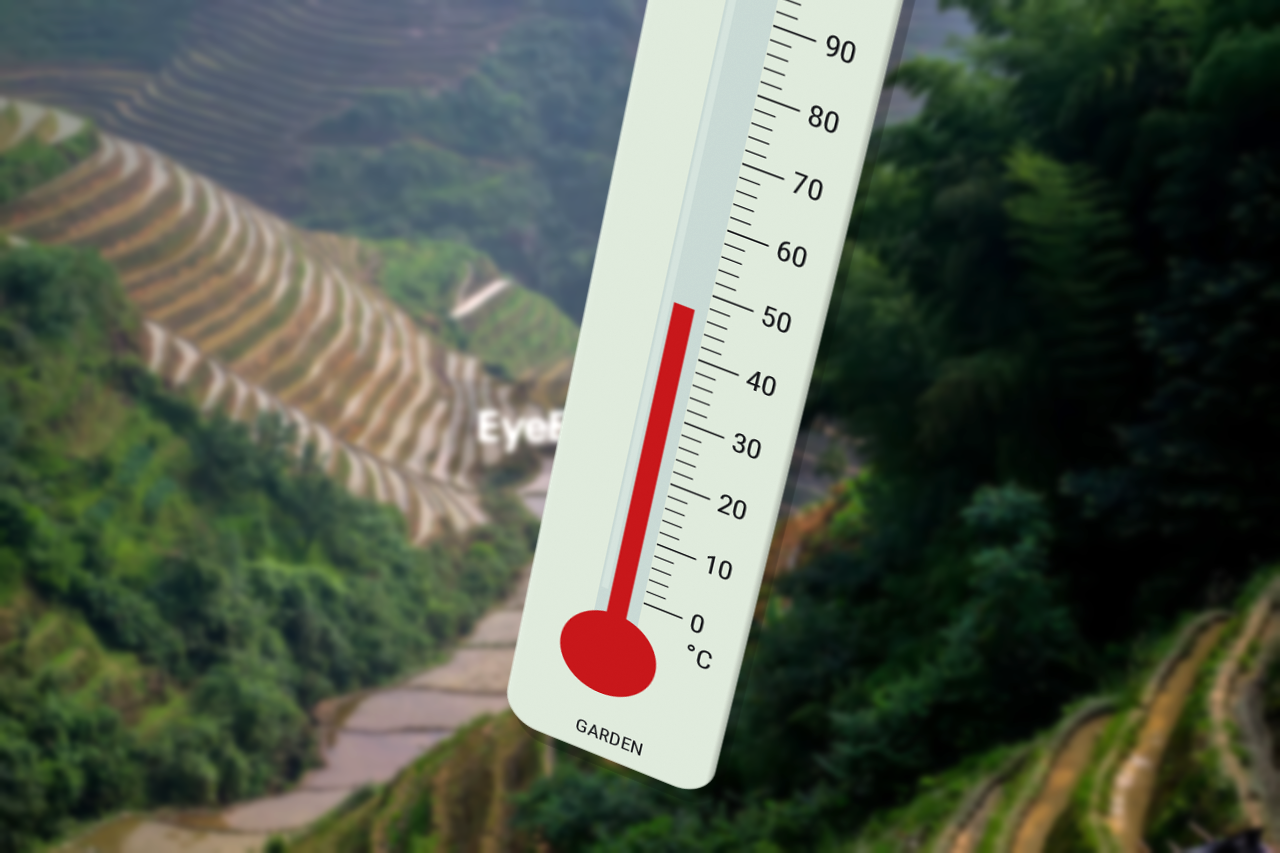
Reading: {"value": 47, "unit": "°C"}
